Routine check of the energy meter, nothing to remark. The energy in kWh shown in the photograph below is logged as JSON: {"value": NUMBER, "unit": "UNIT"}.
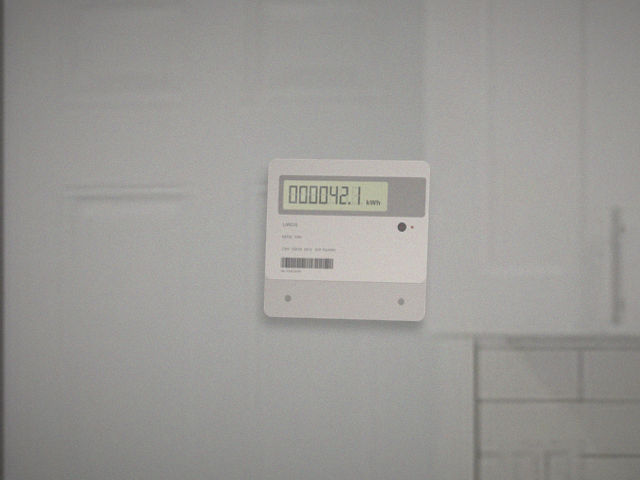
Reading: {"value": 42.1, "unit": "kWh"}
